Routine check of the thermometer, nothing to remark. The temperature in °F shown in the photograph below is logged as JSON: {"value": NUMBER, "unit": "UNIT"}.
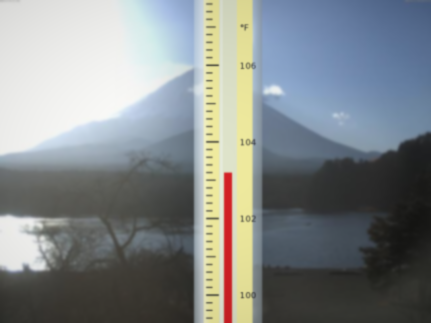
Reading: {"value": 103.2, "unit": "°F"}
